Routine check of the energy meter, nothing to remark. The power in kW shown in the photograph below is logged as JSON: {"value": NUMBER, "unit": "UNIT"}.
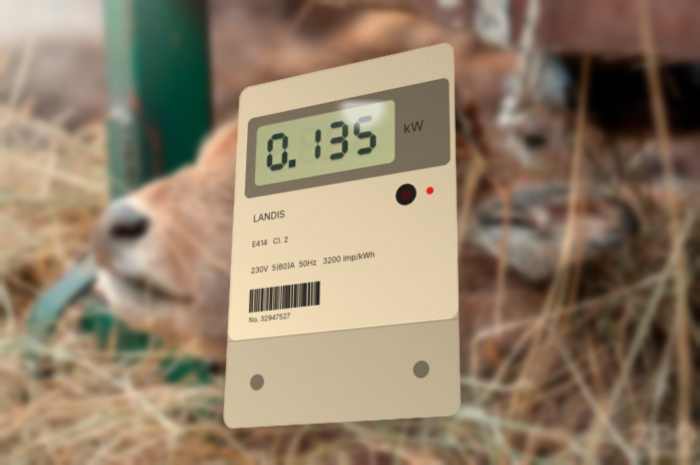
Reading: {"value": 0.135, "unit": "kW"}
